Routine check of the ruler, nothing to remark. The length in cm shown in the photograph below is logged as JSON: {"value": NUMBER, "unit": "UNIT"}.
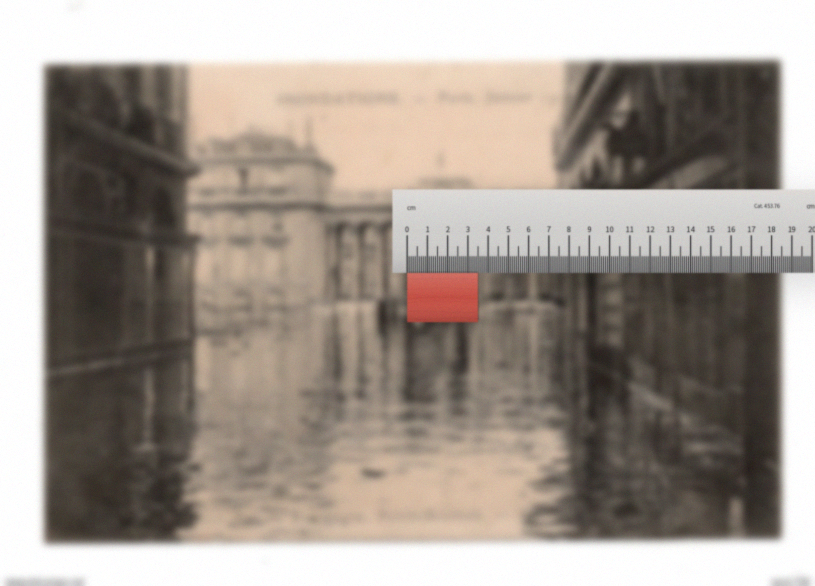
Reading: {"value": 3.5, "unit": "cm"}
